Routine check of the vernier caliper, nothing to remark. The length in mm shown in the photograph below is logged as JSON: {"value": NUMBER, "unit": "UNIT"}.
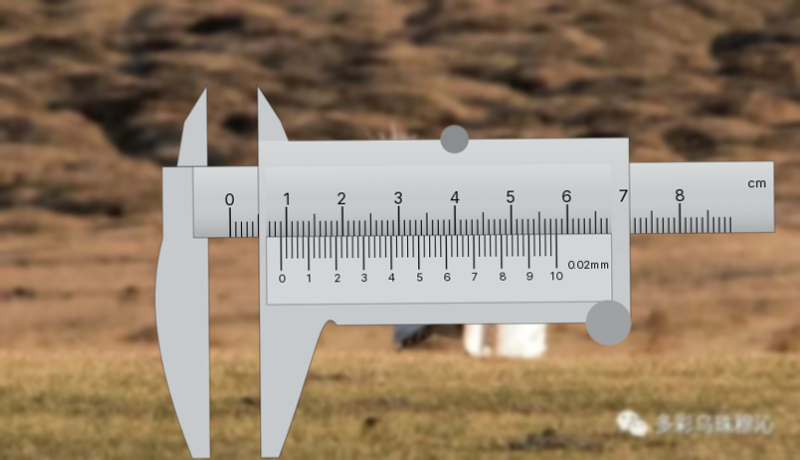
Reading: {"value": 9.0, "unit": "mm"}
